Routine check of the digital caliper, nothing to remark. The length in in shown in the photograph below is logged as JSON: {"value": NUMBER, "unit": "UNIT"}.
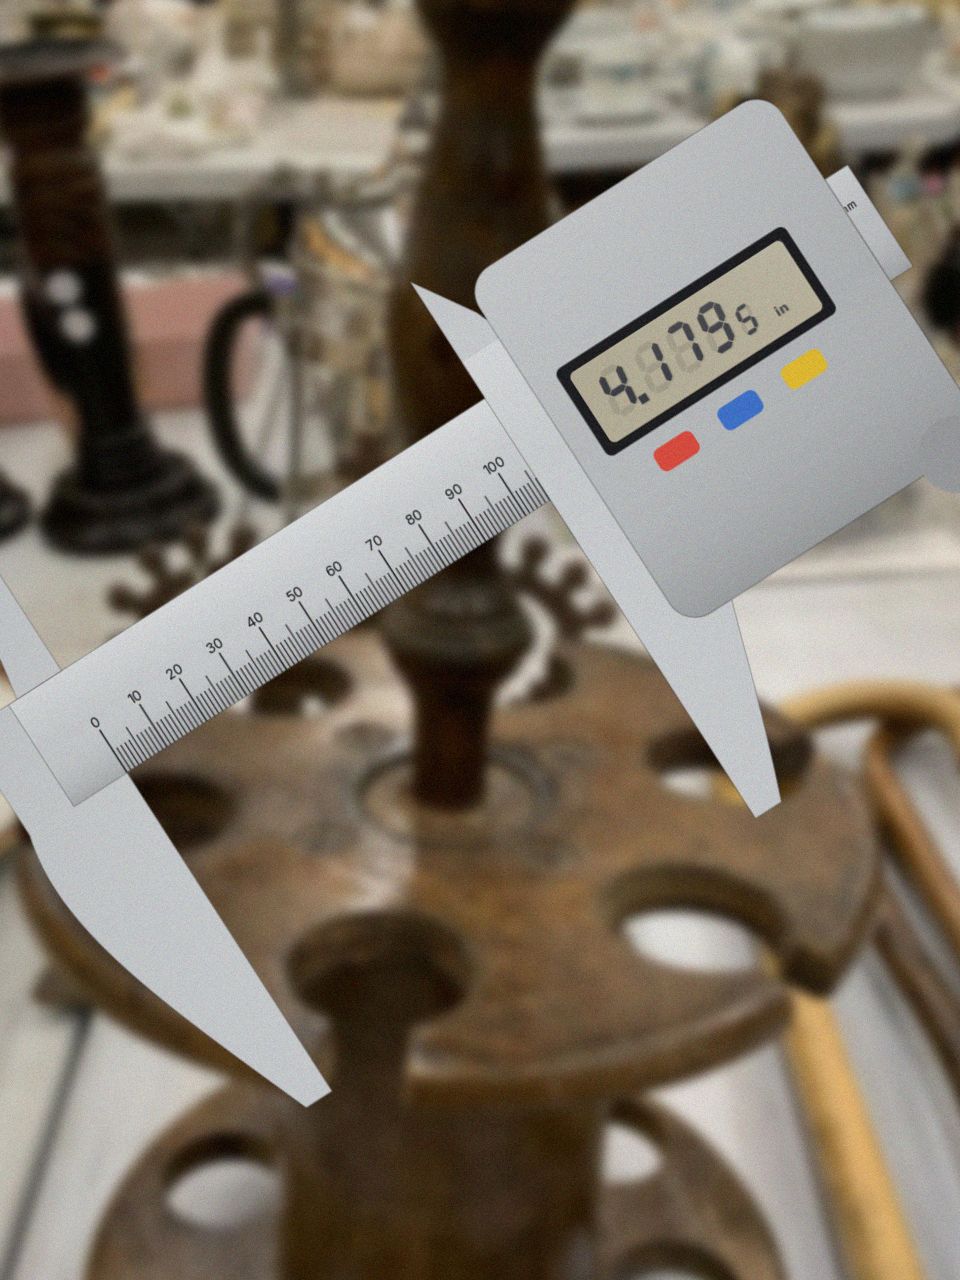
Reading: {"value": 4.1795, "unit": "in"}
